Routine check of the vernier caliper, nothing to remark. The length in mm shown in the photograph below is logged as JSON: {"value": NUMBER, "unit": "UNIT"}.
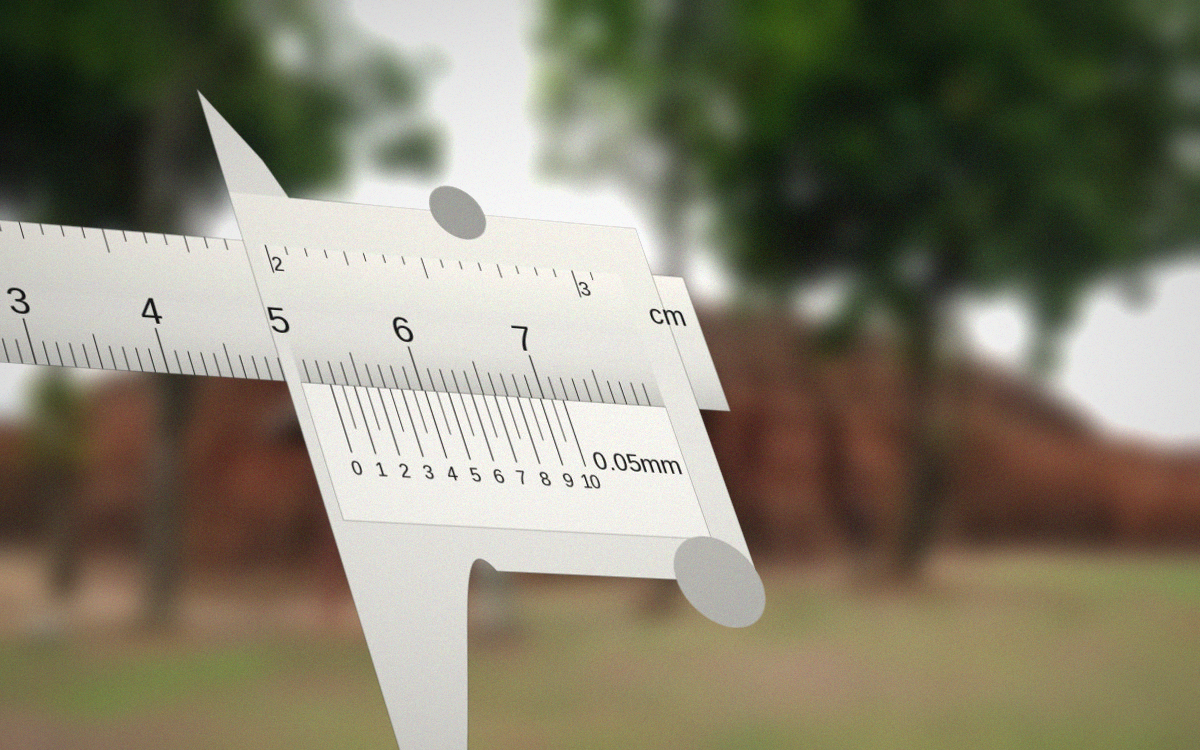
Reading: {"value": 52.6, "unit": "mm"}
